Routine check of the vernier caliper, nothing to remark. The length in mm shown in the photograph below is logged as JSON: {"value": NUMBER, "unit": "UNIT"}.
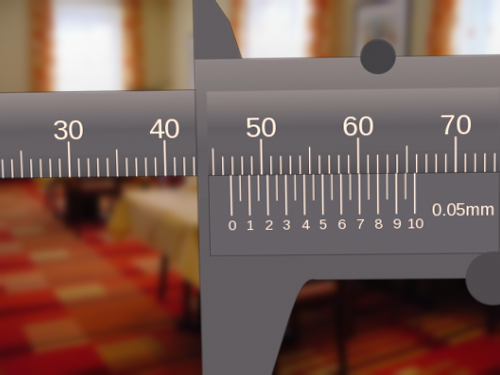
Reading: {"value": 46.8, "unit": "mm"}
